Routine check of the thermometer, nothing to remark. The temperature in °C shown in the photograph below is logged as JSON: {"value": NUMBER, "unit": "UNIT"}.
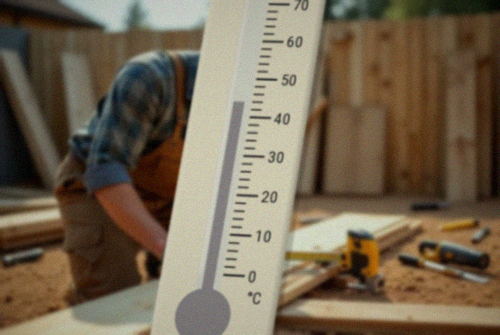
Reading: {"value": 44, "unit": "°C"}
